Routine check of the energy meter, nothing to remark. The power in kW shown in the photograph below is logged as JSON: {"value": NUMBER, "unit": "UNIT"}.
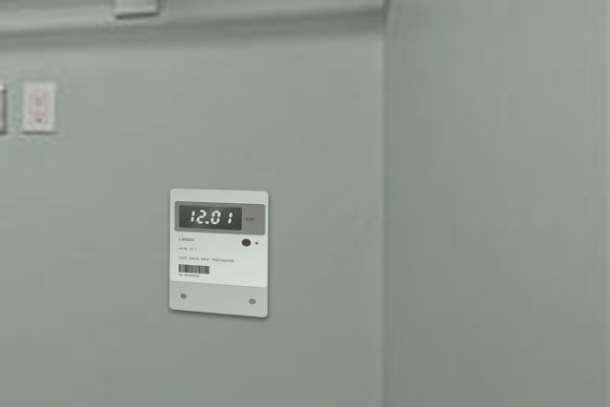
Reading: {"value": 12.01, "unit": "kW"}
